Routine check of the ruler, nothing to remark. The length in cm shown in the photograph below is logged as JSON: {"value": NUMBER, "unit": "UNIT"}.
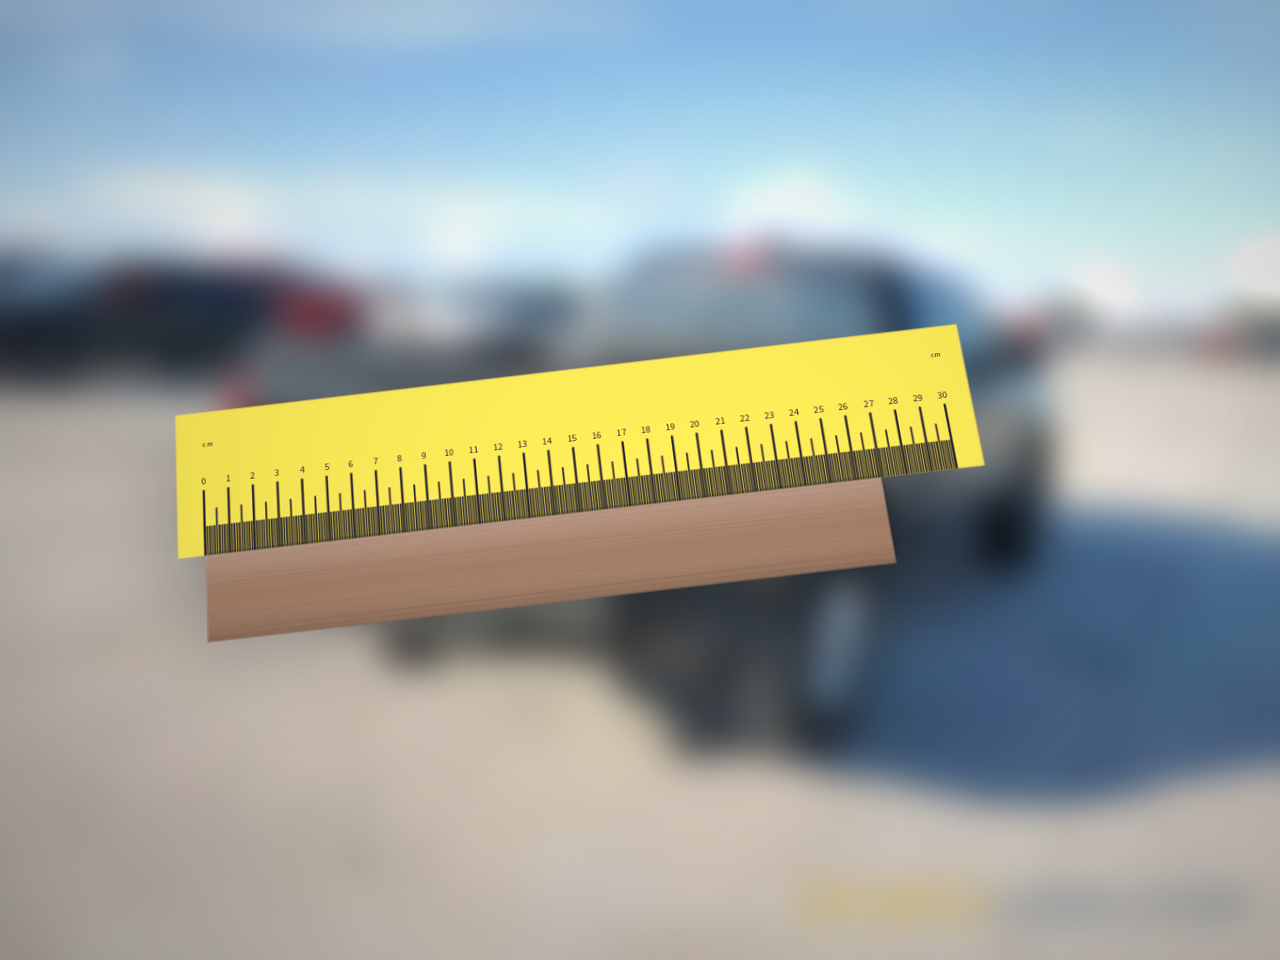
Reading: {"value": 27, "unit": "cm"}
